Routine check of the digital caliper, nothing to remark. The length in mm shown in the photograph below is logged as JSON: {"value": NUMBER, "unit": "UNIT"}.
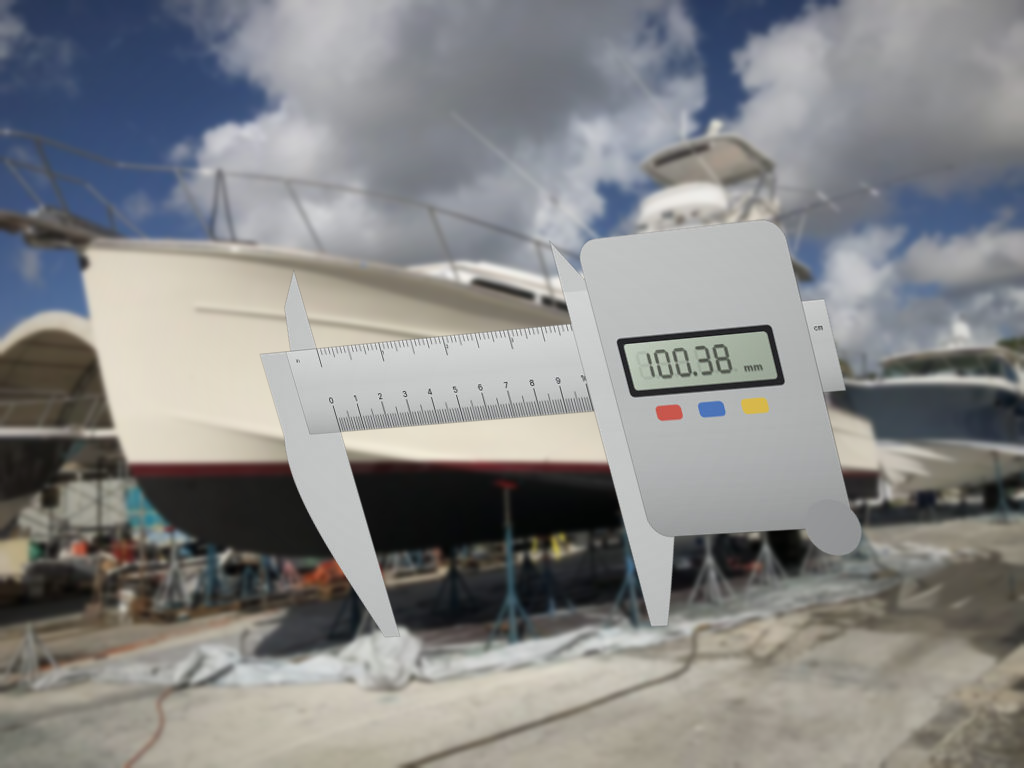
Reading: {"value": 100.38, "unit": "mm"}
